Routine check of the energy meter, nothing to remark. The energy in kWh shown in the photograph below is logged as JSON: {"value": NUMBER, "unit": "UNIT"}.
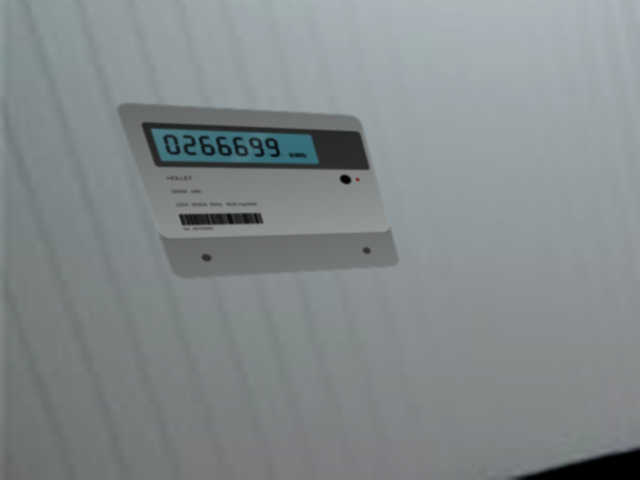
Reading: {"value": 266699, "unit": "kWh"}
